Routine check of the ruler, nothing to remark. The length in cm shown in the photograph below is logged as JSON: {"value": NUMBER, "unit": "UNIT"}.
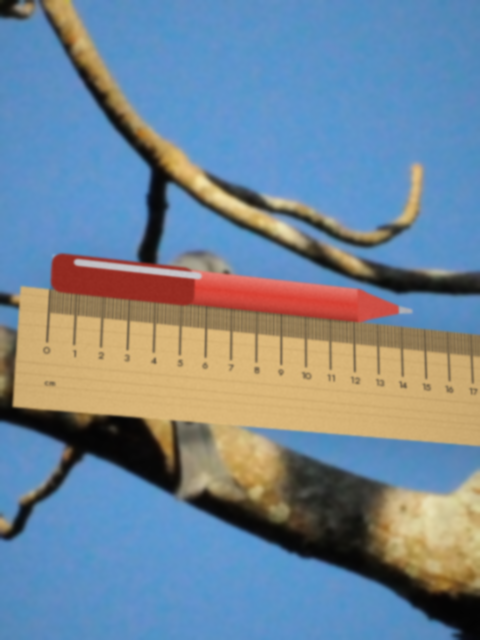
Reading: {"value": 14.5, "unit": "cm"}
